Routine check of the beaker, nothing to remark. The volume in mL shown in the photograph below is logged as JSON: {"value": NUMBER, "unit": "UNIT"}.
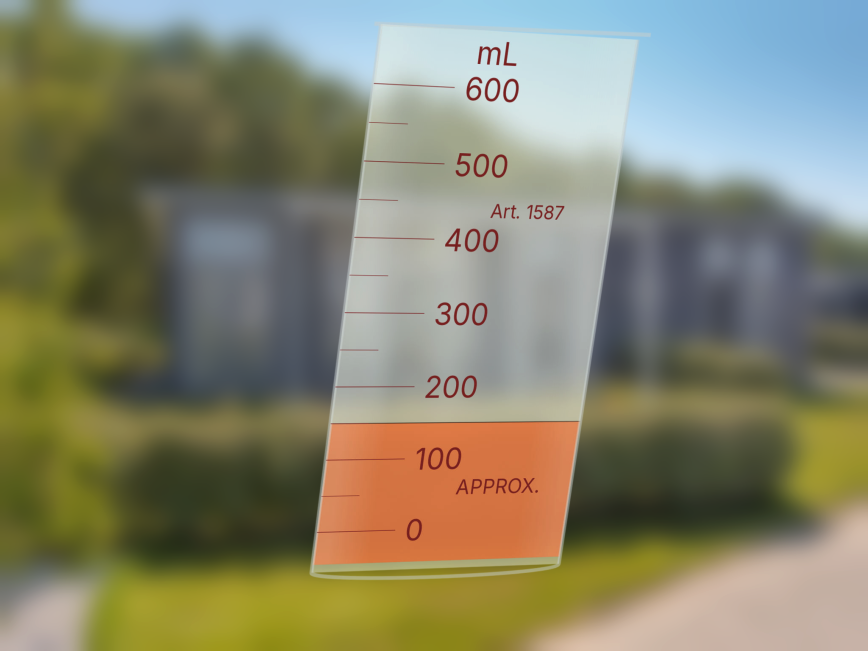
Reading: {"value": 150, "unit": "mL"}
